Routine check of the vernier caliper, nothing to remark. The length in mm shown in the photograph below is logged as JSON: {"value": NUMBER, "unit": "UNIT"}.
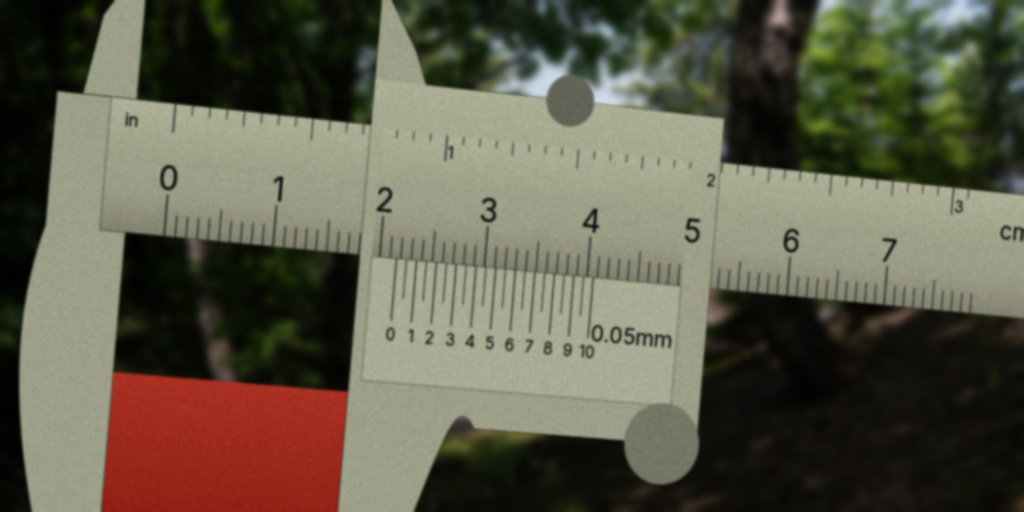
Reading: {"value": 21.6, "unit": "mm"}
